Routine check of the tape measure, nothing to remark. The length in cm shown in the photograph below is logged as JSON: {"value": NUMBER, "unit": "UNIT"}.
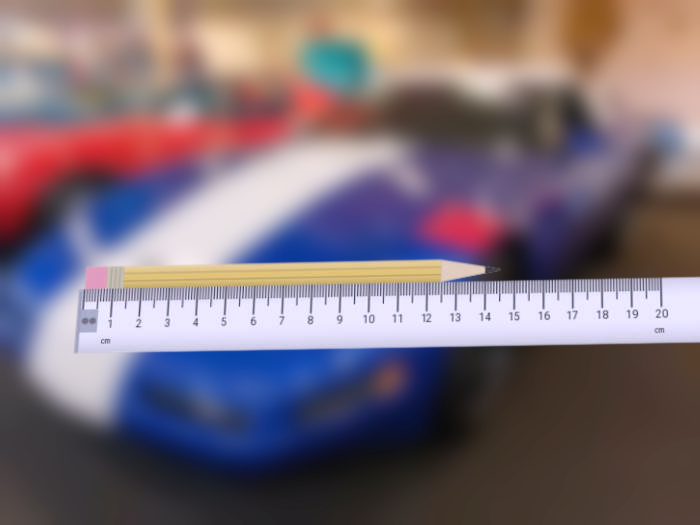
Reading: {"value": 14.5, "unit": "cm"}
